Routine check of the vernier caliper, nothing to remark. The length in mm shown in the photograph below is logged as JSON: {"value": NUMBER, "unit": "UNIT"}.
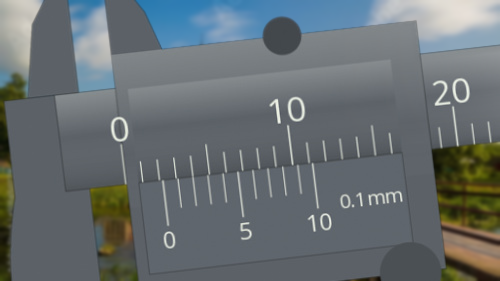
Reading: {"value": 2.2, "unit": "mm"}
